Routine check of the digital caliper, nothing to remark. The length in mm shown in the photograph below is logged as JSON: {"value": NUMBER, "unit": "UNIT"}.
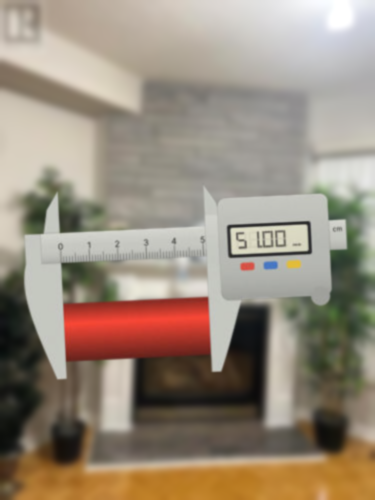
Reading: {"value": 51.00, "unit": "mm"}
